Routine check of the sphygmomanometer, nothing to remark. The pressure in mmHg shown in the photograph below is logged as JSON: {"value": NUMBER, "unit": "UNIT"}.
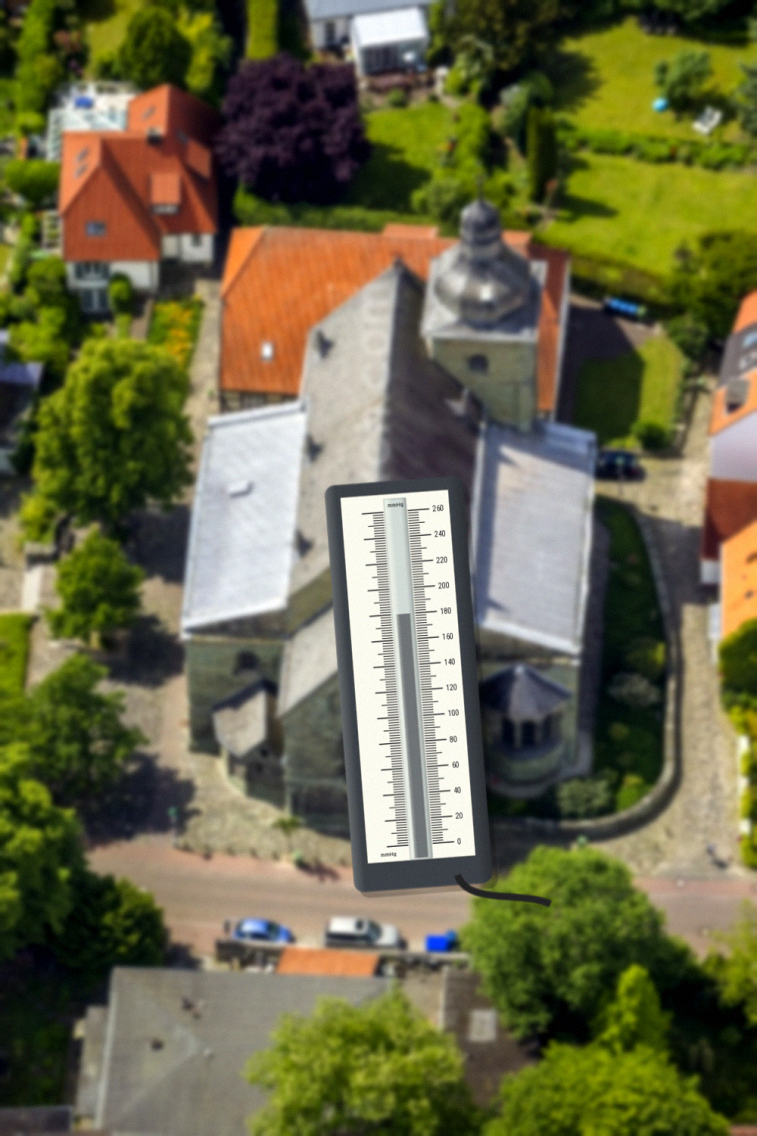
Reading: {"value": 180, "unit": "mmHg"}
